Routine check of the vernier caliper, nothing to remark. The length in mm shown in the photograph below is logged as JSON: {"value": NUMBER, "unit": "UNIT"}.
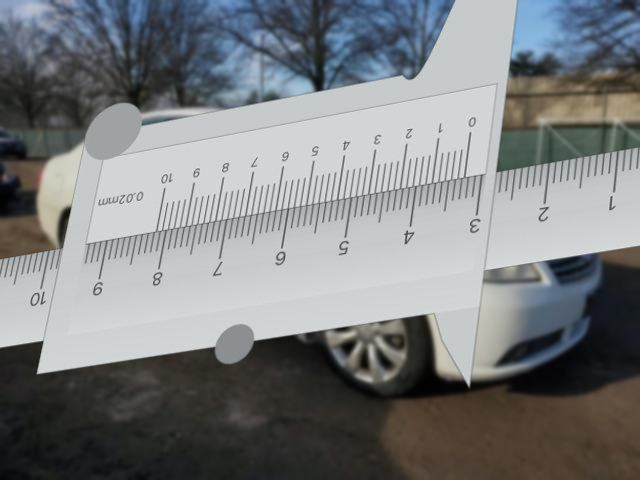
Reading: {"value": 32.6, "unit": "mm"}
